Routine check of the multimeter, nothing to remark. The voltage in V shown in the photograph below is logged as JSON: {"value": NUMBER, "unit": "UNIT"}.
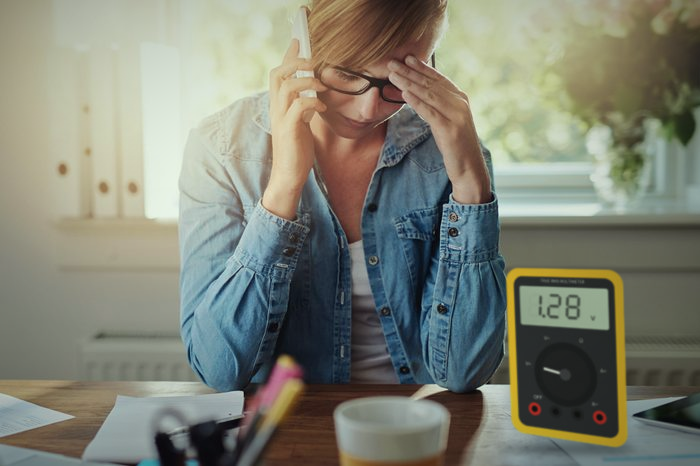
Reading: {"value": 1.28, "unit": "V"}
